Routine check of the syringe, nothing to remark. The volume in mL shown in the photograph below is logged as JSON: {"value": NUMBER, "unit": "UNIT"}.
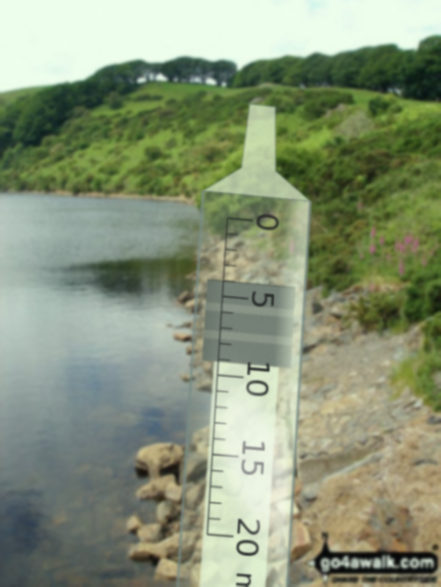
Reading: {"value": 4, "unit": "mL"}
